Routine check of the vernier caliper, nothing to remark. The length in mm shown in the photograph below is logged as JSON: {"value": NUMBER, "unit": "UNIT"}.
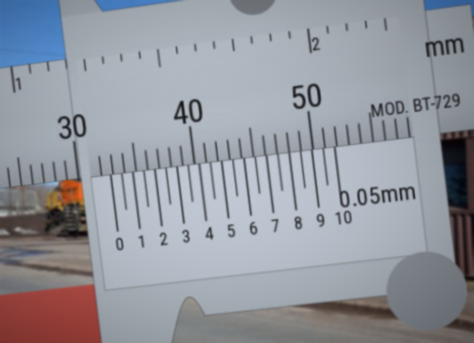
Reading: {"value": 32.8, "unit": "mm"}
